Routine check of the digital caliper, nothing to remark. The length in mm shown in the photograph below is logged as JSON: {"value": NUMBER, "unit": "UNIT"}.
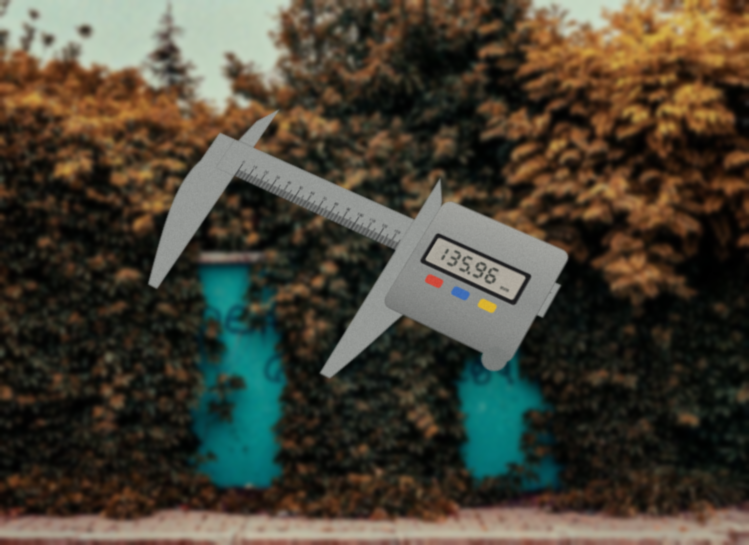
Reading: {"value": 135.96, "unit": "mm"}
